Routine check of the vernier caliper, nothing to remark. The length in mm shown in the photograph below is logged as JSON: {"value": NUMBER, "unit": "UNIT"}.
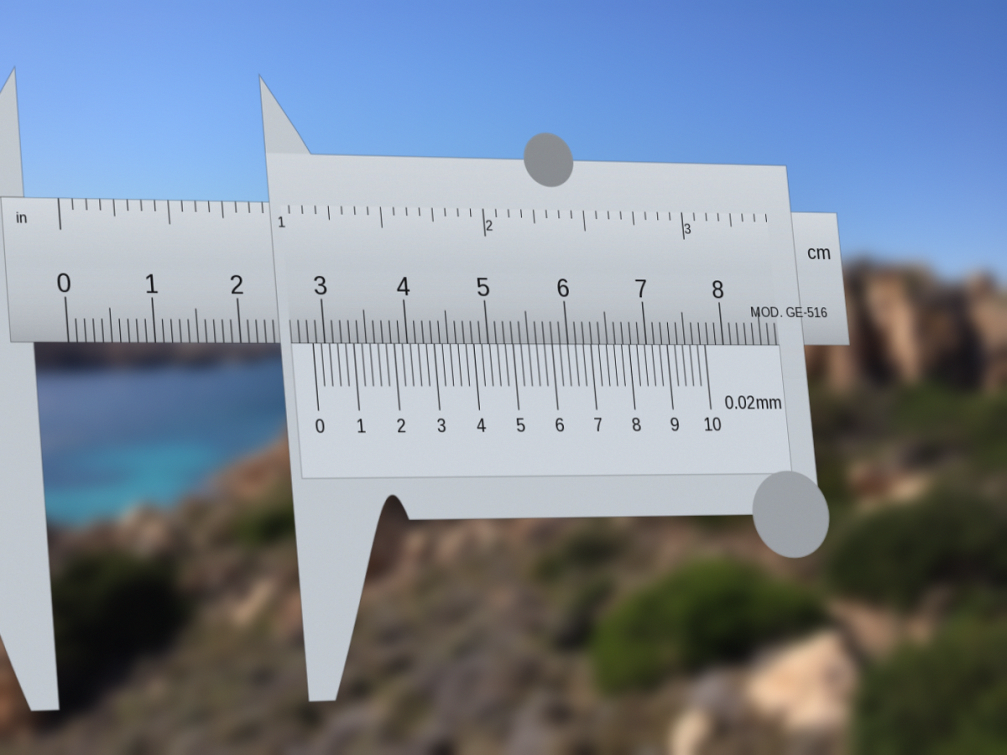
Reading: {"value": 28.6, "unit": "mm"}
